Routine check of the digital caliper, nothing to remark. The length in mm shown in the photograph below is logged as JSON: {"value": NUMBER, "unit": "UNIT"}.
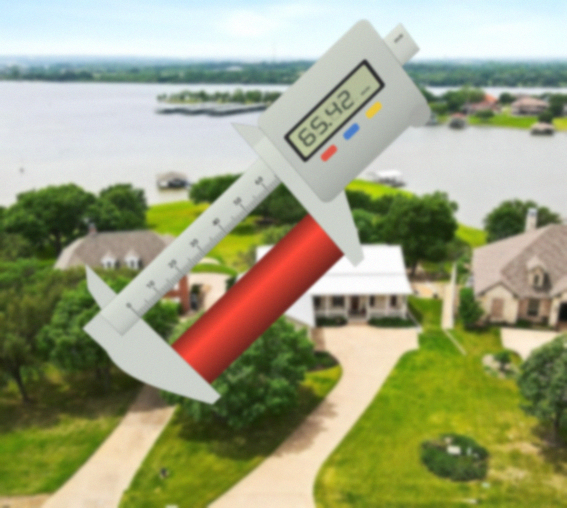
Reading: {"value": 65.42, "unit": "mm"}
